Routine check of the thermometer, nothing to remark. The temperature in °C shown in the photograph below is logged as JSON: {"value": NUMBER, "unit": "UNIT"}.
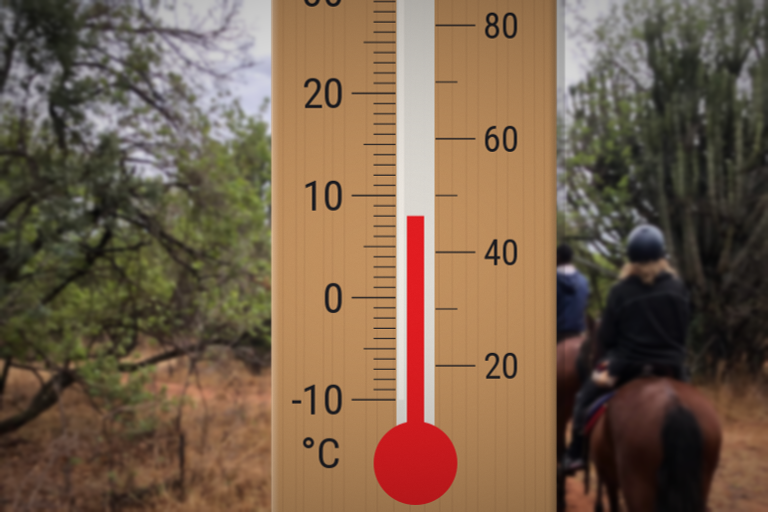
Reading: {"value": 8, "unit": "°C"}
